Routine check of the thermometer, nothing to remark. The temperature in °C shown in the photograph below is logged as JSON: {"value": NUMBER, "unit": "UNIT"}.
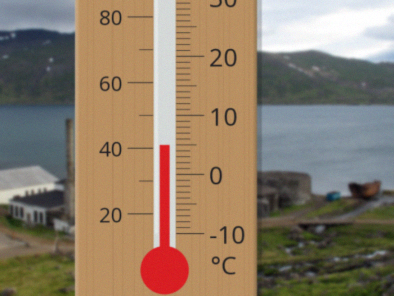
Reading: {"value": 5, "unit": "°C"}
